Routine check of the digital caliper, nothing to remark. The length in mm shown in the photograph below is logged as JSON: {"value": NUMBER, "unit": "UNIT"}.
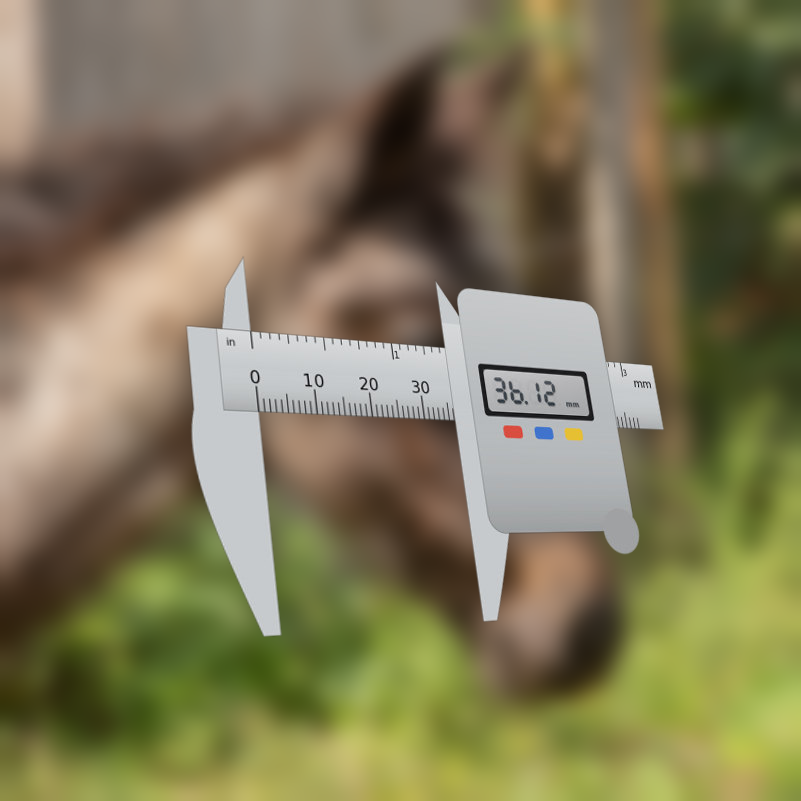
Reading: {"value": 36.12, "unit": "mm"}
